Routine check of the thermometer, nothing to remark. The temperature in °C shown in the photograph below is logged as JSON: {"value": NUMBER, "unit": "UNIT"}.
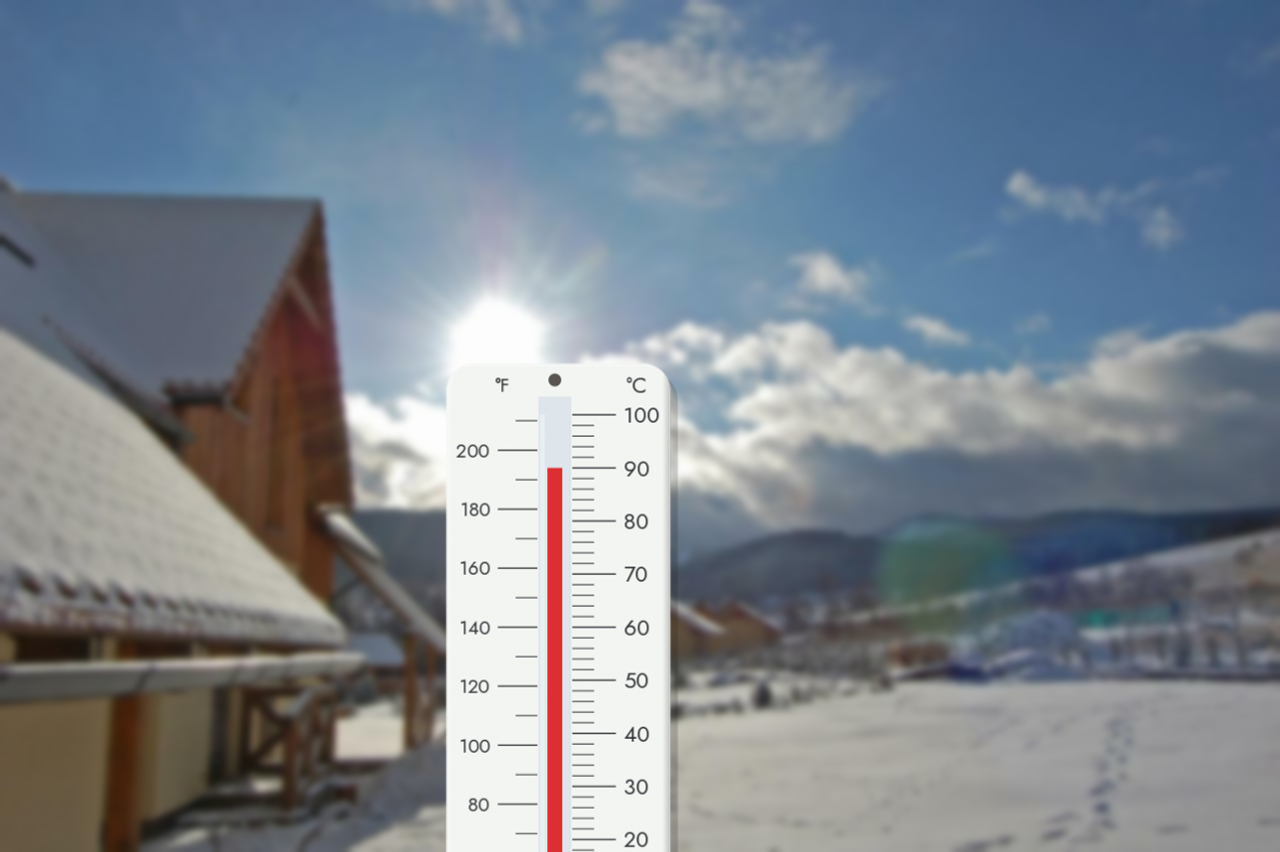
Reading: {"value": 90, "unit": "°C"}
